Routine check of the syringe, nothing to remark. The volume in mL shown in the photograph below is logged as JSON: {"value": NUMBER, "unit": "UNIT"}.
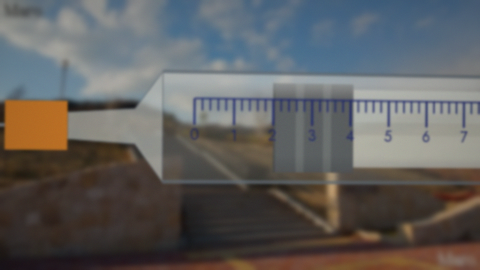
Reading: {"value": 2, "unit": "mL"}
